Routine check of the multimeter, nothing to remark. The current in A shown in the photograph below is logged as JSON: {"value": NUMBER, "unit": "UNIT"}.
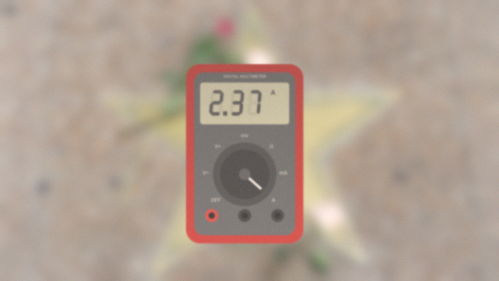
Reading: {"value": 2.37, "unit": "A"}
